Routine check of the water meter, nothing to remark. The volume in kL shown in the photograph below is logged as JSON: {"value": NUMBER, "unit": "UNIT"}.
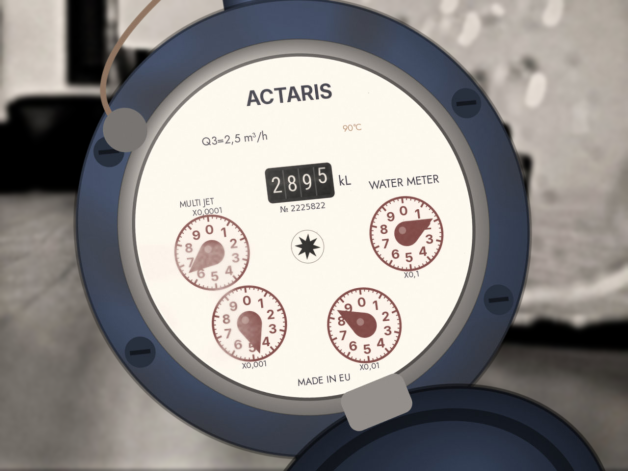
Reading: {"value": 2895.1846, "unit": "kL"}
